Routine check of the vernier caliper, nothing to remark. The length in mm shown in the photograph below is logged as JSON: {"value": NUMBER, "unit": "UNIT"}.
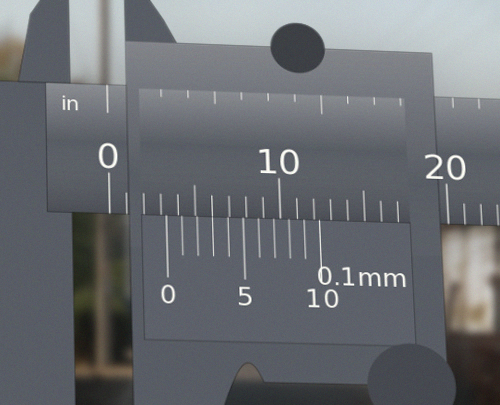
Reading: {"value": 3.3, "unit": "mm"}
